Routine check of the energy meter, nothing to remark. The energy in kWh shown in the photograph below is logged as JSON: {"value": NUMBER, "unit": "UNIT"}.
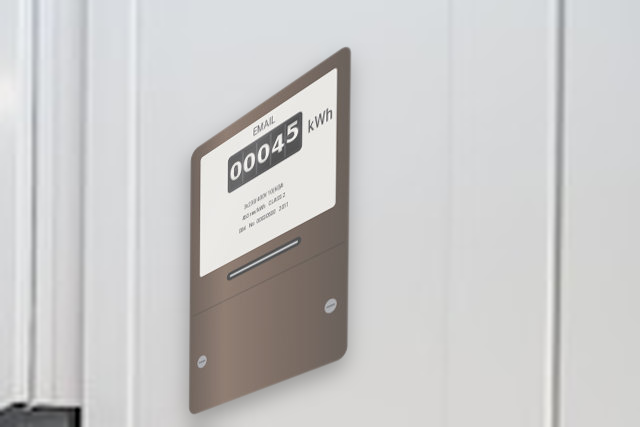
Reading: {"value": 45, "unit": "kWh"}
